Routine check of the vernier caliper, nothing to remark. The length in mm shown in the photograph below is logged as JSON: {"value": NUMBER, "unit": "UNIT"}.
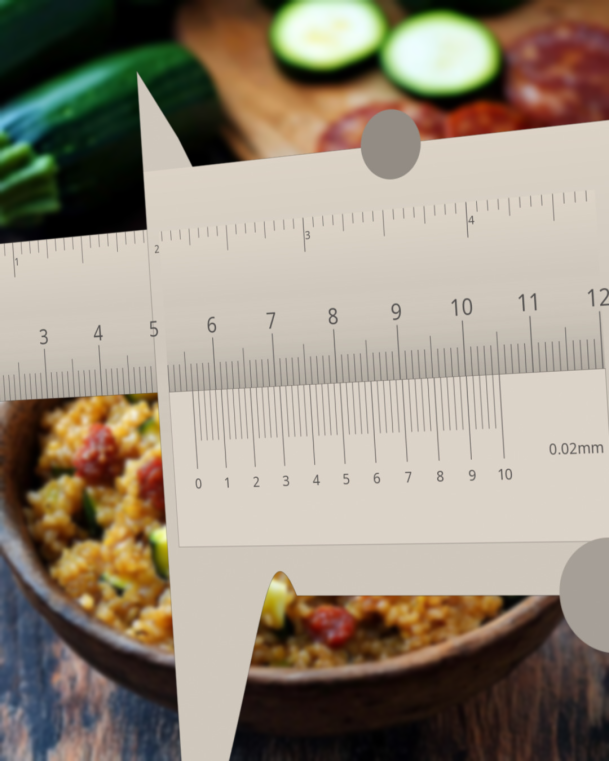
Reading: {"value": 56.0, "unit": "mm"}
